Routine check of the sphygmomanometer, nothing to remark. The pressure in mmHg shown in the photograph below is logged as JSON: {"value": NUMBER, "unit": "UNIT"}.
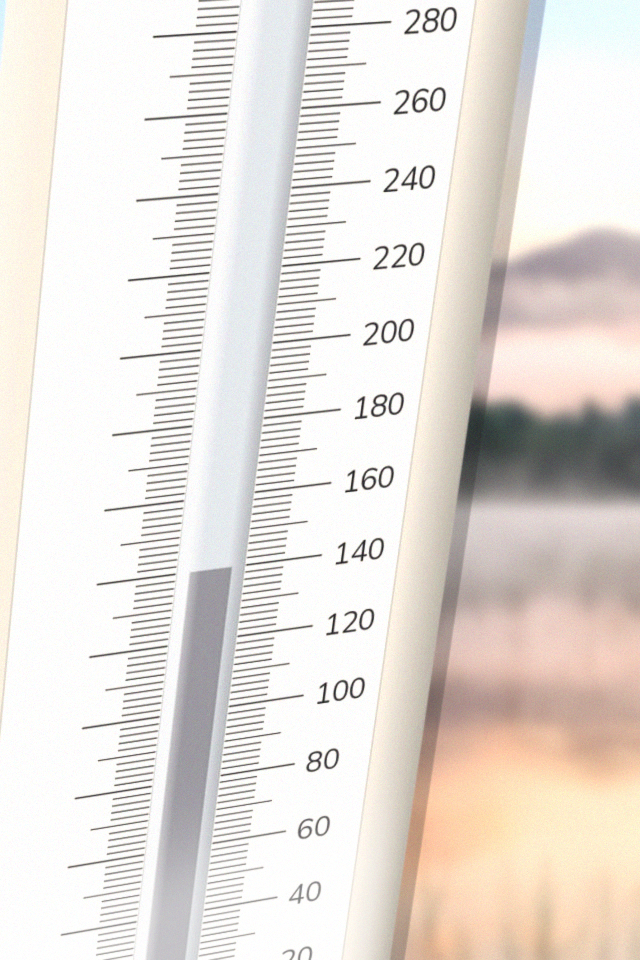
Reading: {"value": 140, "unit": "mmHg"}
